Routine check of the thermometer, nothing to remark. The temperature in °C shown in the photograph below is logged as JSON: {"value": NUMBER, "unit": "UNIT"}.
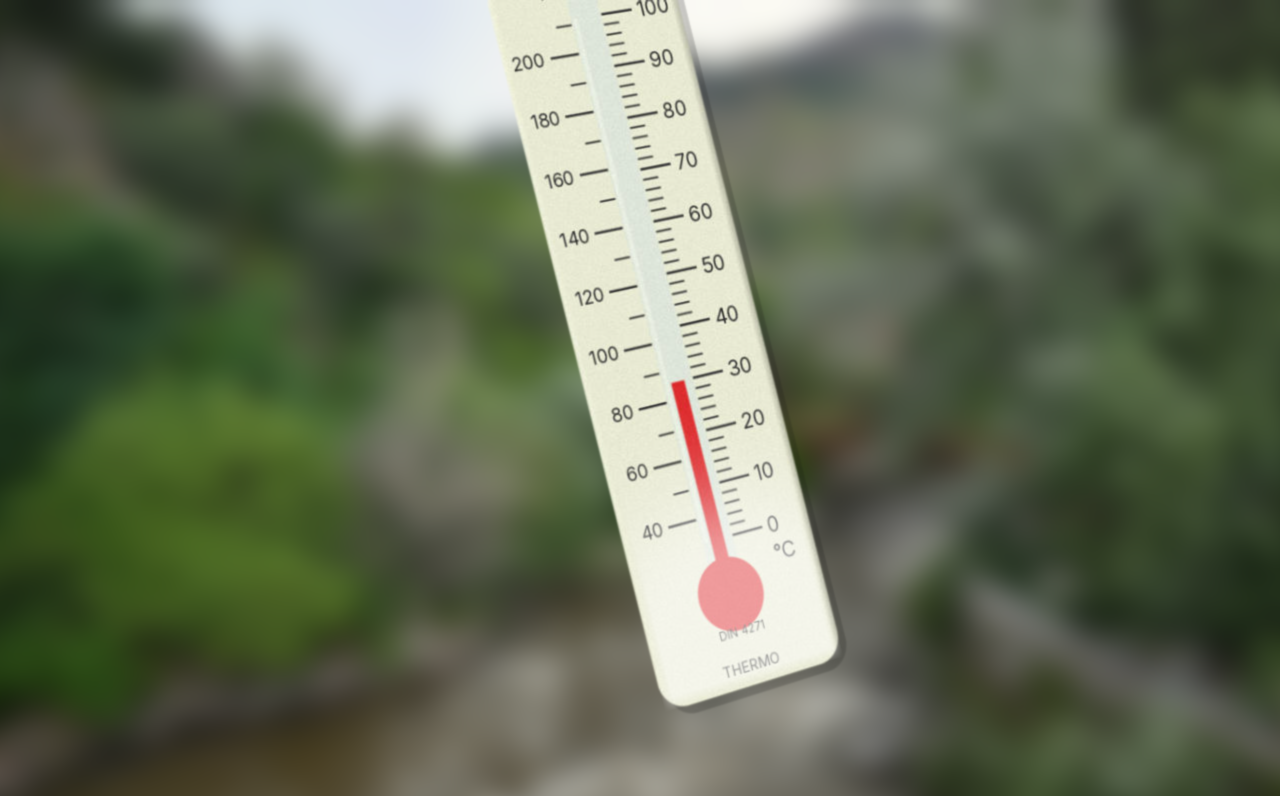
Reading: {"value": 30, "unit": "°C"}
